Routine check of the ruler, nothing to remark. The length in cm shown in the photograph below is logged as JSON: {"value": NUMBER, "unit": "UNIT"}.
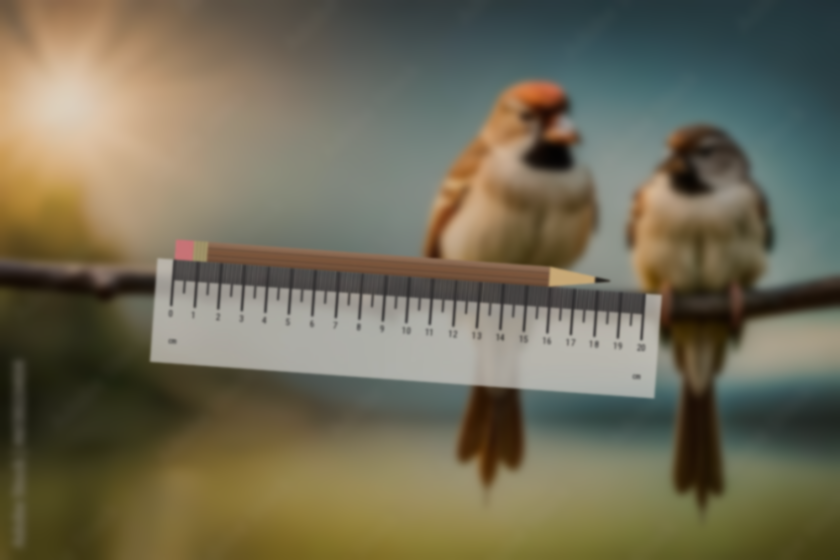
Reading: {"value": 18.5, "unit": "cm"}
